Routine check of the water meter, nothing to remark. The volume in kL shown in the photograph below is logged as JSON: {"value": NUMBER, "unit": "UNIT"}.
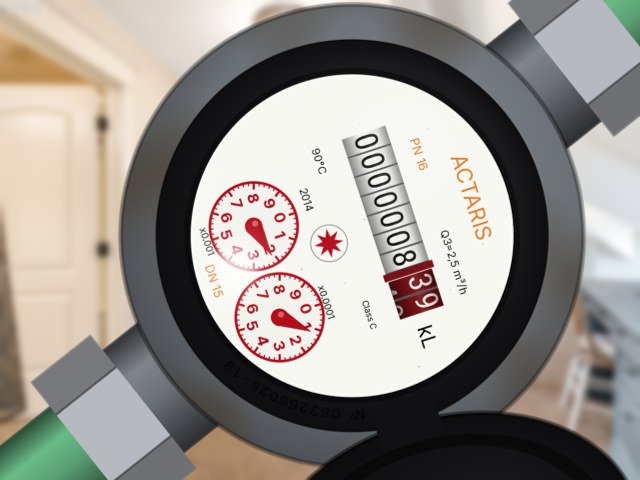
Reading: {"value": 8.3921, "unit": "kL"}
